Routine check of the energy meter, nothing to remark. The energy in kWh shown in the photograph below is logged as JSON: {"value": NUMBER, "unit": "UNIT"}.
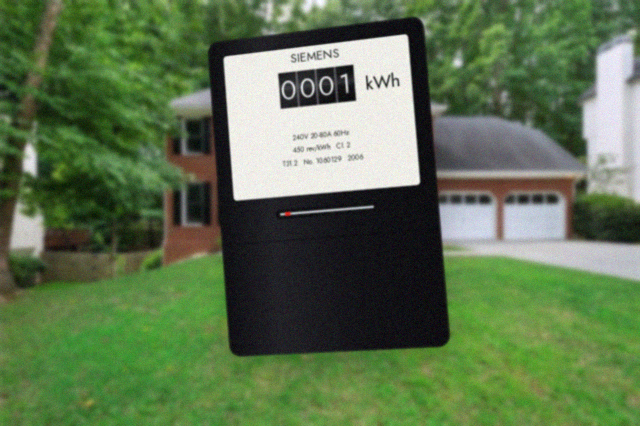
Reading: {"value": 1, "unit": "kWh"}
